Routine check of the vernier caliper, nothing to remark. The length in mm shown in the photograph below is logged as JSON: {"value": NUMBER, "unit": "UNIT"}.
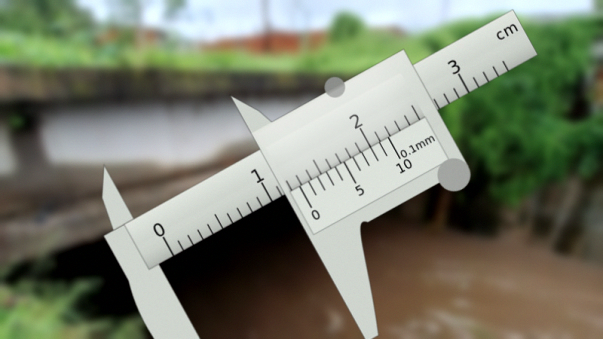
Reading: {"value": 12.8, "unit": "mm"}
